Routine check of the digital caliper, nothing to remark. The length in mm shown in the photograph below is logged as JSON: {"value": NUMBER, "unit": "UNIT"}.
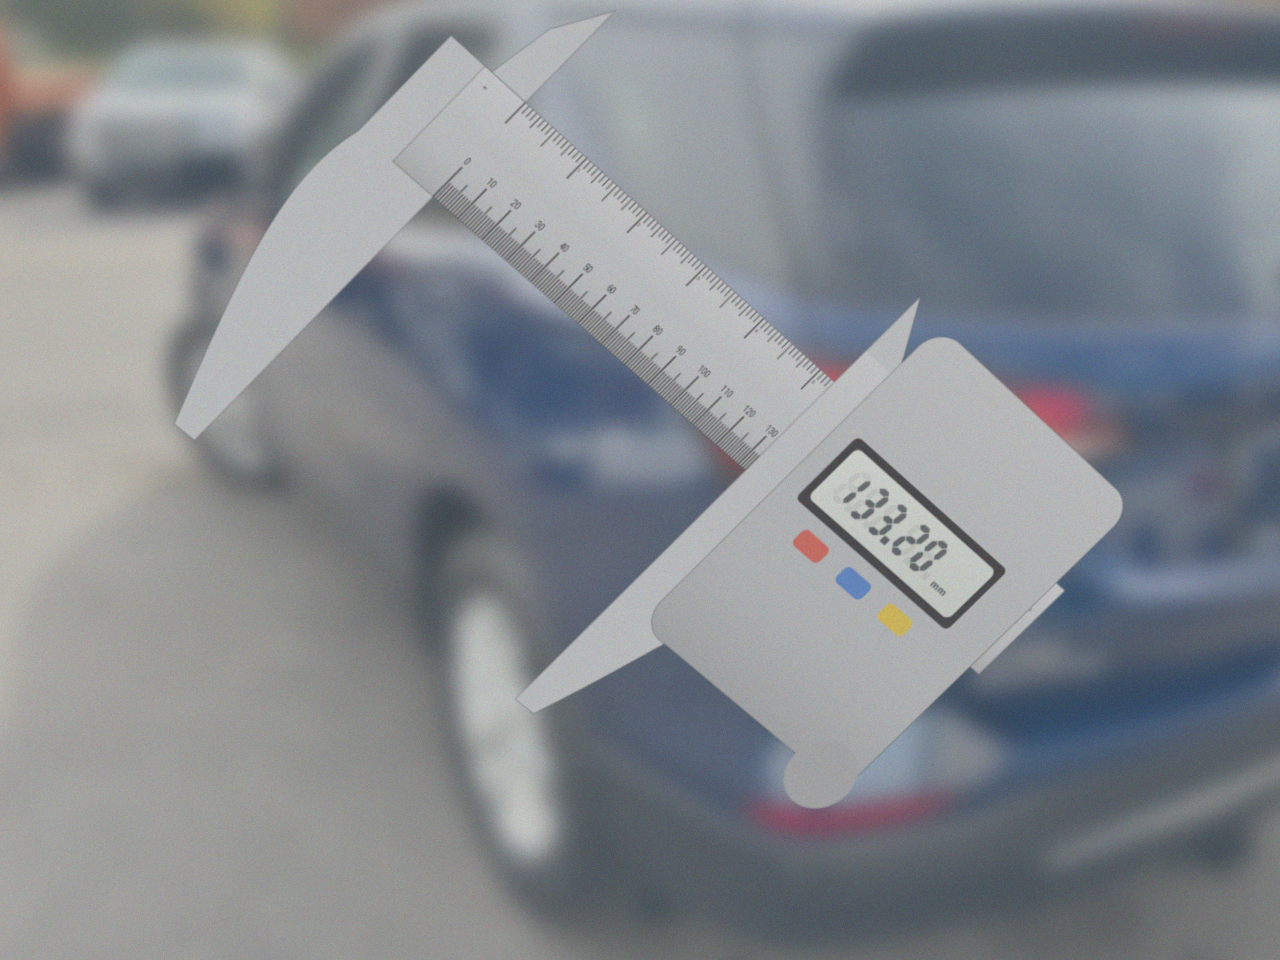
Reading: {"value": 133.20, "unit": "mm"}
